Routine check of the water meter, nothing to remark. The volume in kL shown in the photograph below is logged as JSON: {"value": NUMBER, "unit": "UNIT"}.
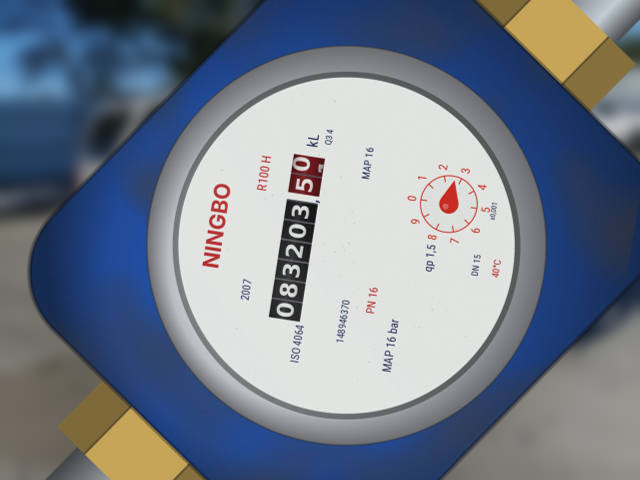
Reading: {"value": 83203.502, "unit": "kL"}
